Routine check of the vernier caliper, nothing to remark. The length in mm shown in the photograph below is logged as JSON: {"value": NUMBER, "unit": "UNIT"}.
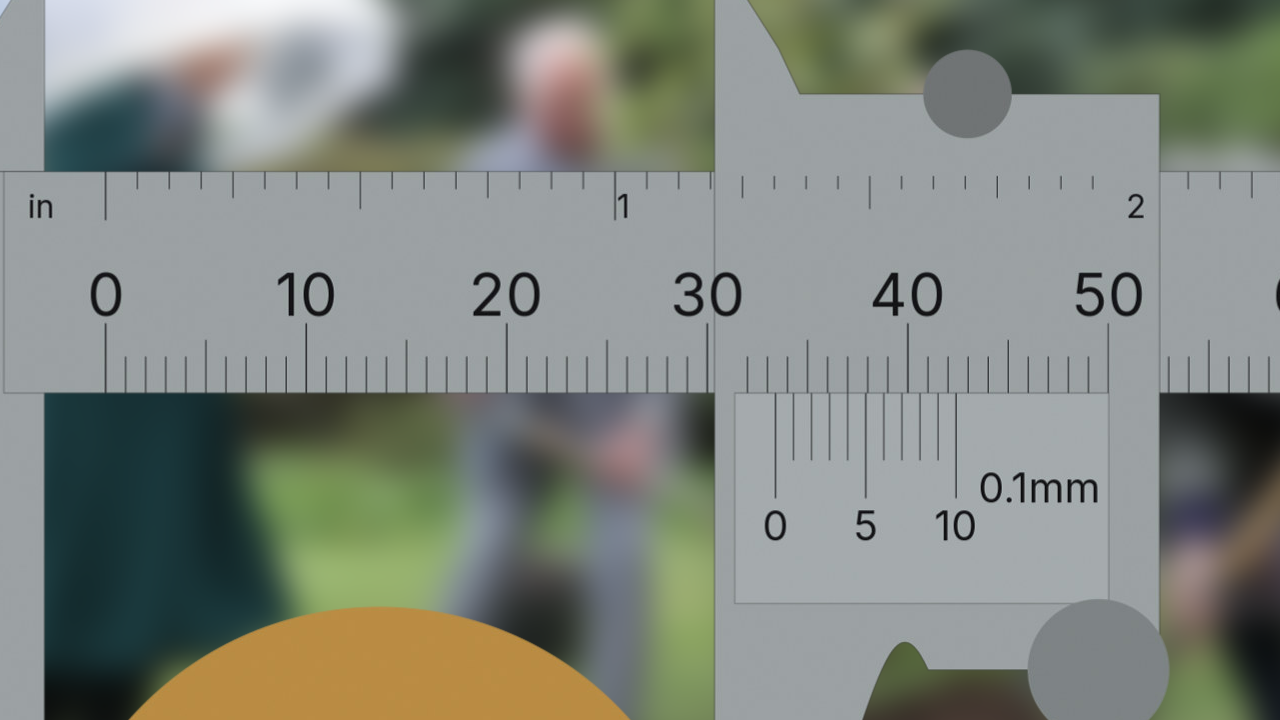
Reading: {"value": 33.4, "unit": "mm"}
